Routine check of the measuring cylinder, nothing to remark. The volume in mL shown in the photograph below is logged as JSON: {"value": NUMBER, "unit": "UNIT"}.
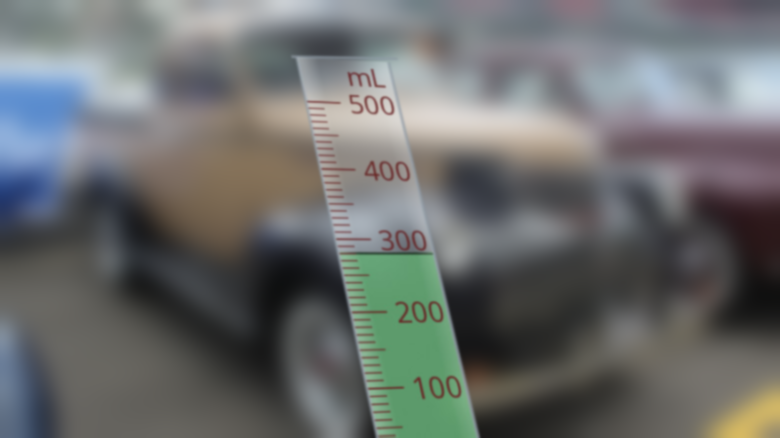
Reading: {"value": 280, "unit": "mL"}
